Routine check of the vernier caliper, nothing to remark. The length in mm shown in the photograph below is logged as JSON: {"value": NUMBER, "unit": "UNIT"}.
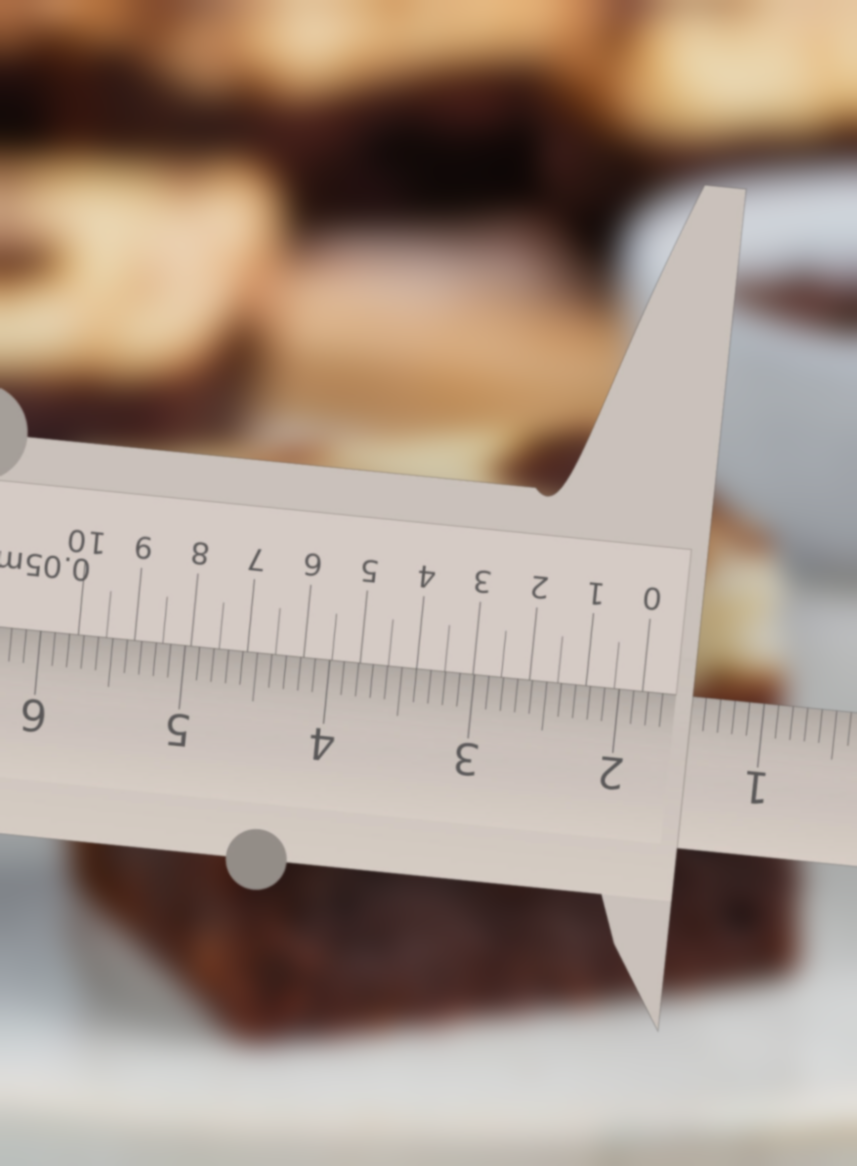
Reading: {"value": 18.4, "unit": "mm"}
